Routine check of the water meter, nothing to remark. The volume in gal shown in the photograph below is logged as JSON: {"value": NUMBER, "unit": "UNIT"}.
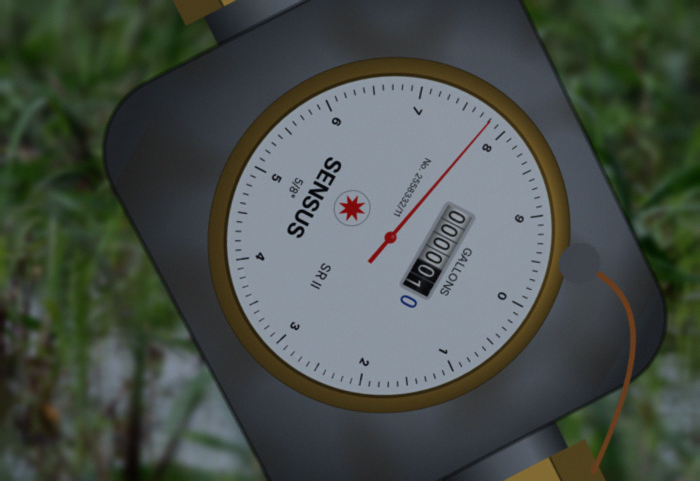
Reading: {"value": 7.8, "unit": "gal"}
